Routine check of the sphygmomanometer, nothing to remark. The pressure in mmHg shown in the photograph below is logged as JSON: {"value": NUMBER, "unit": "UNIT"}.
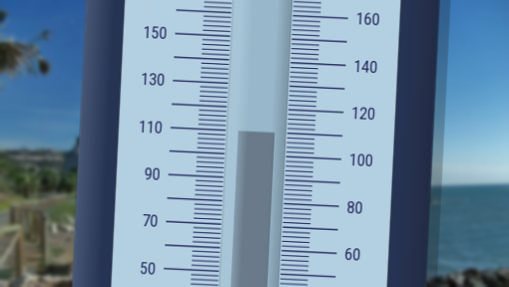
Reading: {"value": 110, "unit": "mmHg"}
